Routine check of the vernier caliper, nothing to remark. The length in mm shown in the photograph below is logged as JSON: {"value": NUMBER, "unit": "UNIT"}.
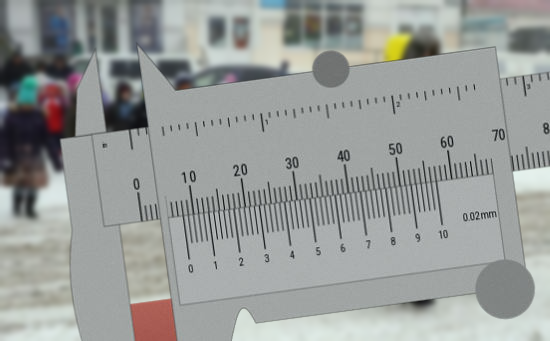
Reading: {"value": 8.0, "unit": "mm"}
